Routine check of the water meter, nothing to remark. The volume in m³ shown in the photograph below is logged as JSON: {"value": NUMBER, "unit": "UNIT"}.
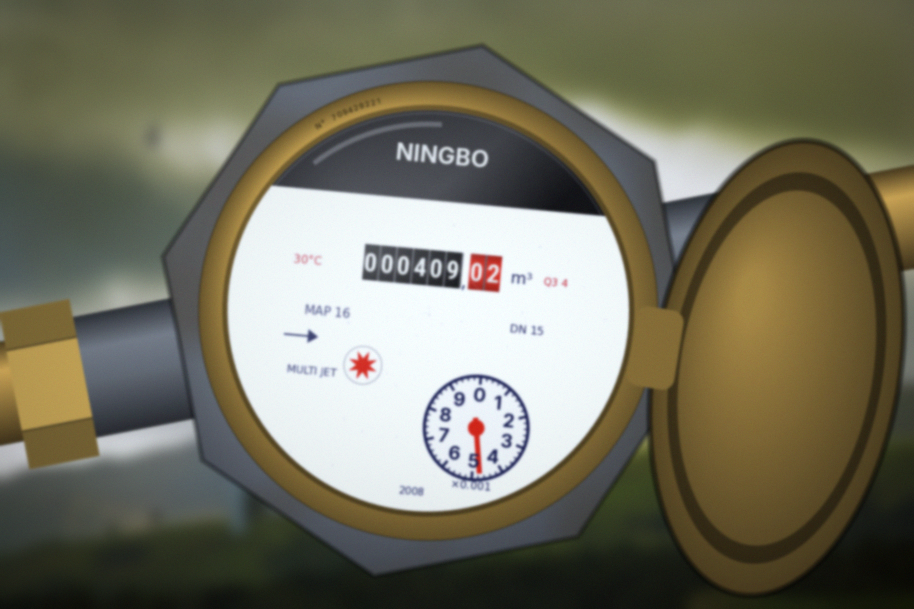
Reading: {"value": 409.024, "unit": "m³"}
